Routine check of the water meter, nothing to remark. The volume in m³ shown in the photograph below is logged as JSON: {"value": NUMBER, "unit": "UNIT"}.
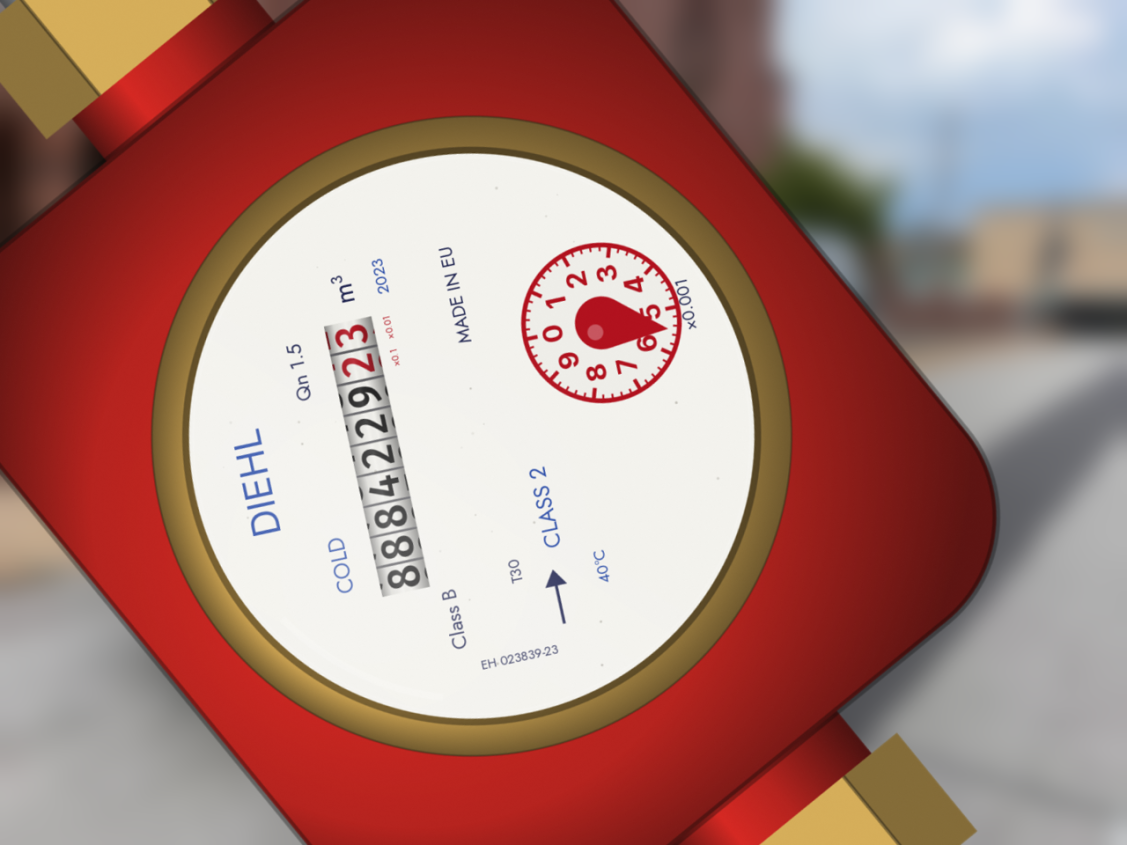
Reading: {"value": 8884229.235, "unit": "m³"}
